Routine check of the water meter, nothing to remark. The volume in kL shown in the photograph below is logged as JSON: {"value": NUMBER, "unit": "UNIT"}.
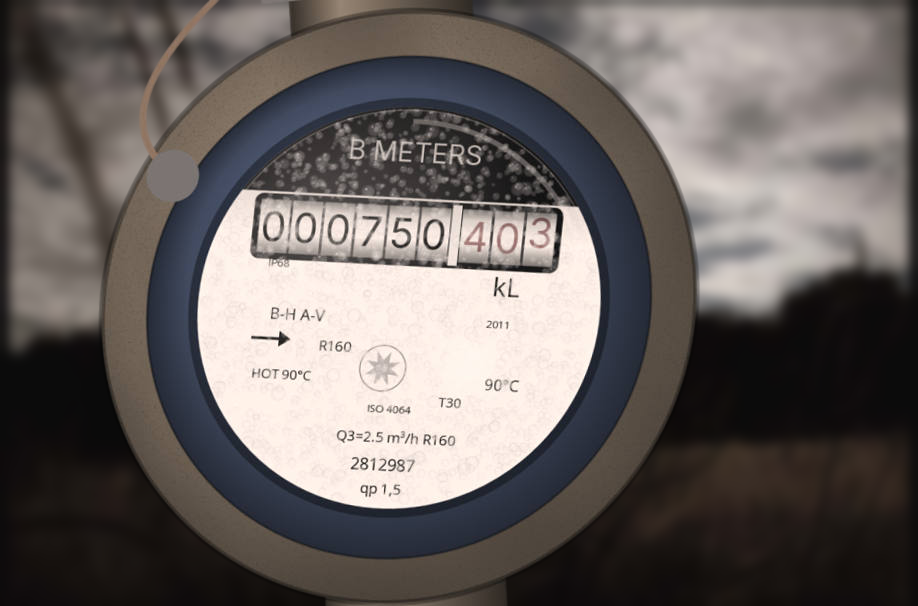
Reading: {"value": 750.403, "unit": "kL"}
